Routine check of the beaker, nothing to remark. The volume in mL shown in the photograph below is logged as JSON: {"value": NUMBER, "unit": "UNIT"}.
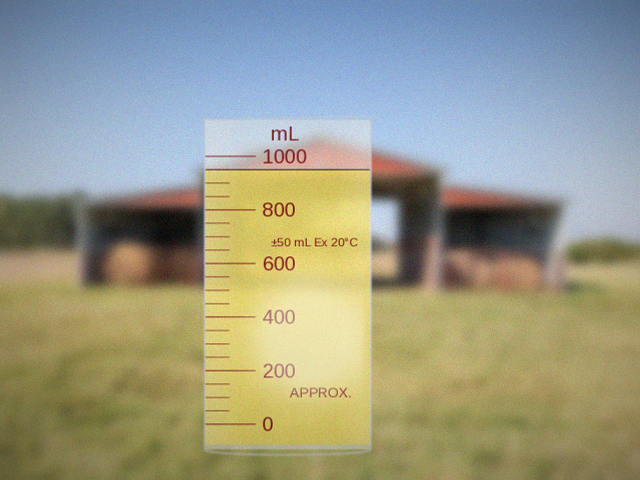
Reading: {"value": 950, "unit": "mL"}
